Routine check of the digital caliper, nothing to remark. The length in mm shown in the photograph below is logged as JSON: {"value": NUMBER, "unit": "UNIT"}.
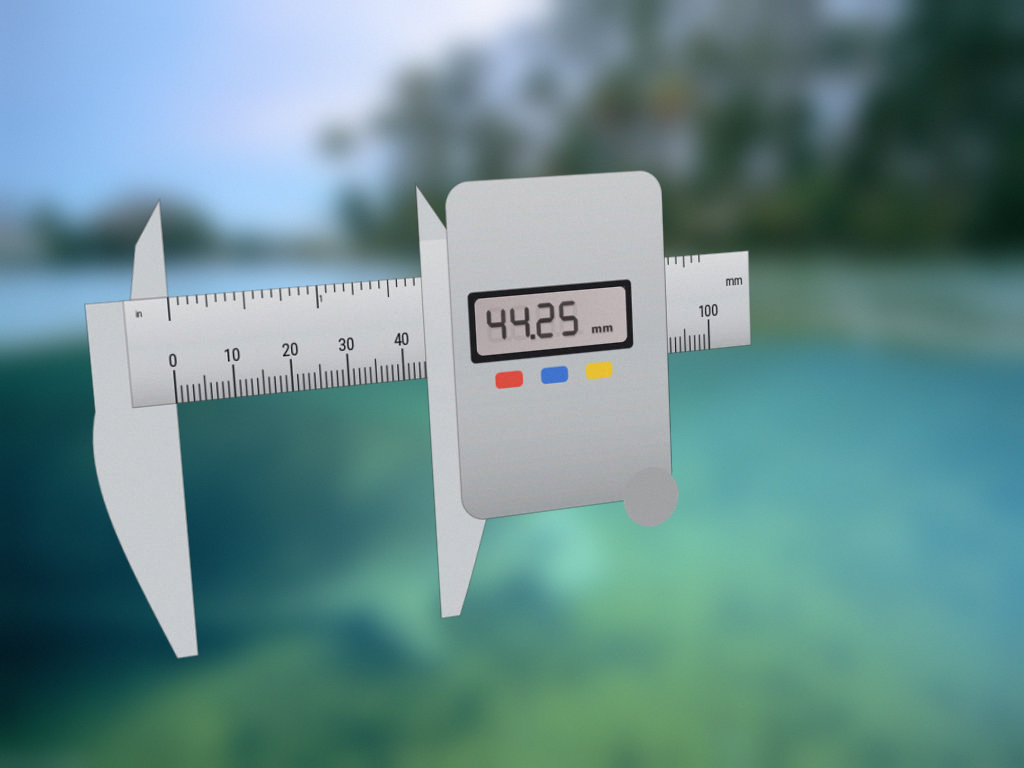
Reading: {"value": 44.25, "unit": "mm"}
